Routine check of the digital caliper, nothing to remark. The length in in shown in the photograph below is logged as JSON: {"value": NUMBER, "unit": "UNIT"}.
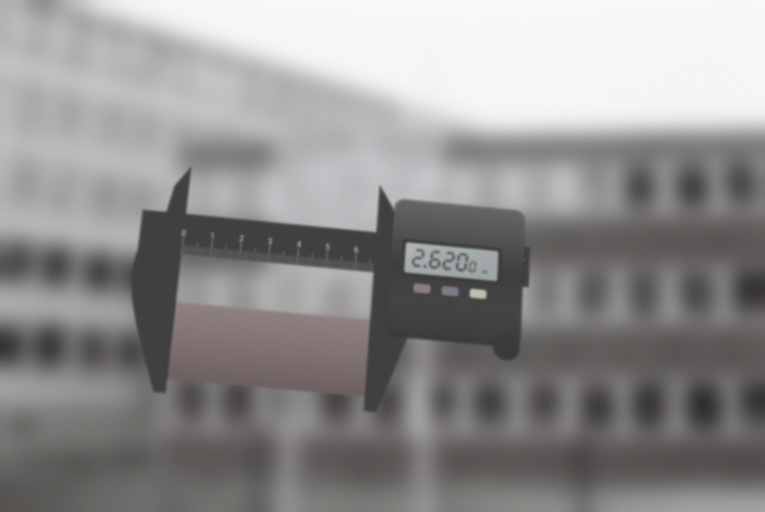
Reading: {"value": 2.6200, "unit": "in"}
